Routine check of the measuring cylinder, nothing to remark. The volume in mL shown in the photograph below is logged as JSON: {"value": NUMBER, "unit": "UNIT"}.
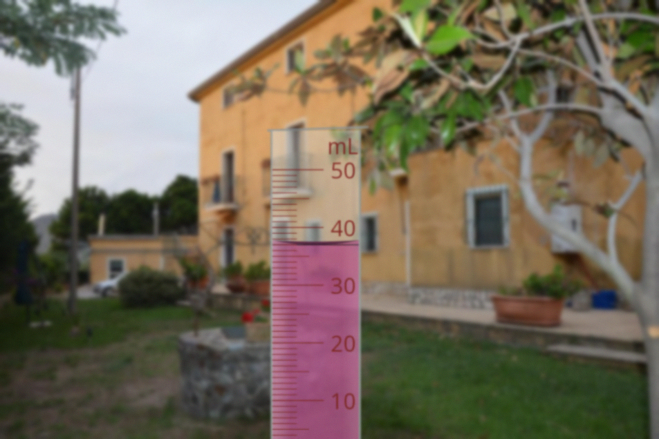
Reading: {"value": 37, "unit": "mL"}
